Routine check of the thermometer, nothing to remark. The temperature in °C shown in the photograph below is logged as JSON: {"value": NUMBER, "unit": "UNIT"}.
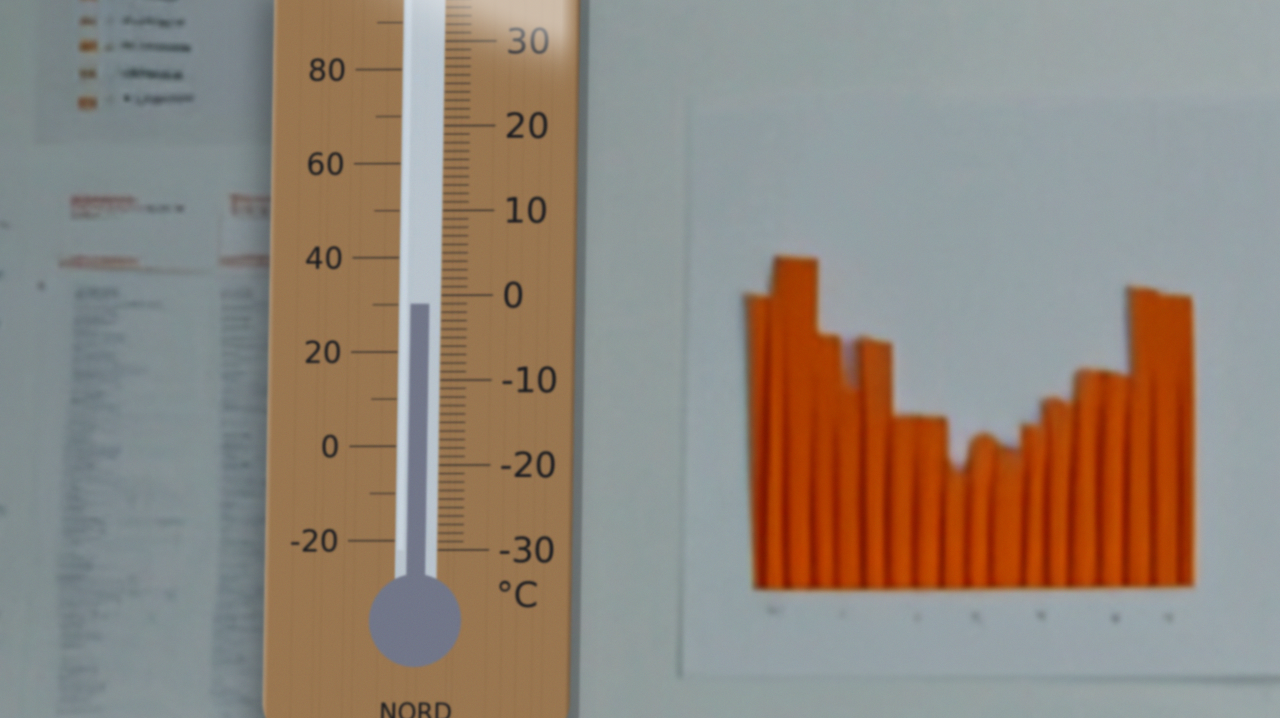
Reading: {"value": -1, "unit": "°C"}
